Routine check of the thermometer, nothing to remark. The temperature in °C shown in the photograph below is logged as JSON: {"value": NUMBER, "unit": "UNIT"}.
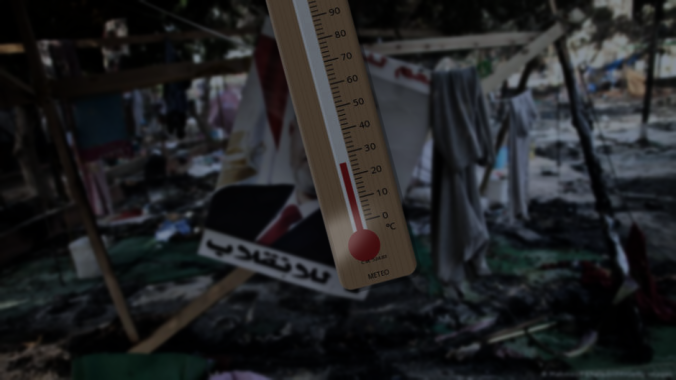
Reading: {"value": 26, "unit": "°C"}
